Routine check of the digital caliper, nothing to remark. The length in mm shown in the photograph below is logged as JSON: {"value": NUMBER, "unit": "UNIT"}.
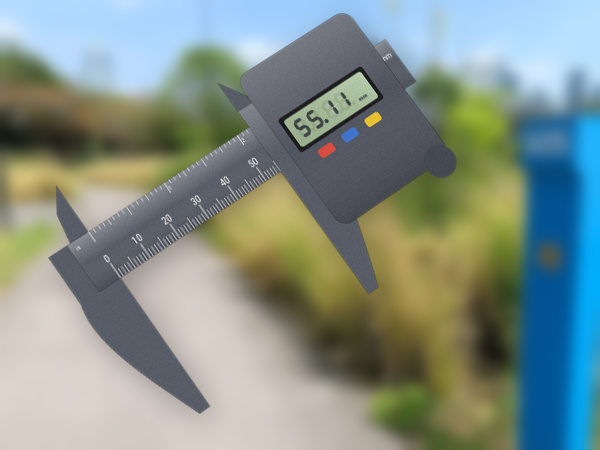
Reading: {"value": 55.11, "unit": "mm"}
